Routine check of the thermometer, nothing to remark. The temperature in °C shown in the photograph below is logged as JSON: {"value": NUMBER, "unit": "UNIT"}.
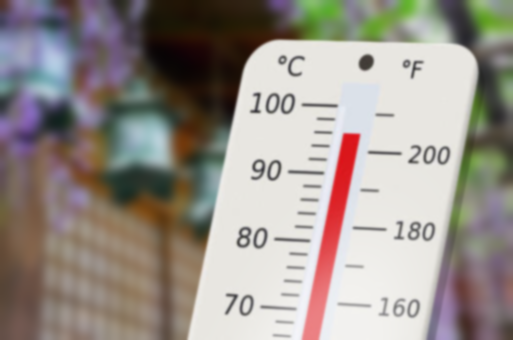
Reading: {"value": 96, "unit": "°C"}
